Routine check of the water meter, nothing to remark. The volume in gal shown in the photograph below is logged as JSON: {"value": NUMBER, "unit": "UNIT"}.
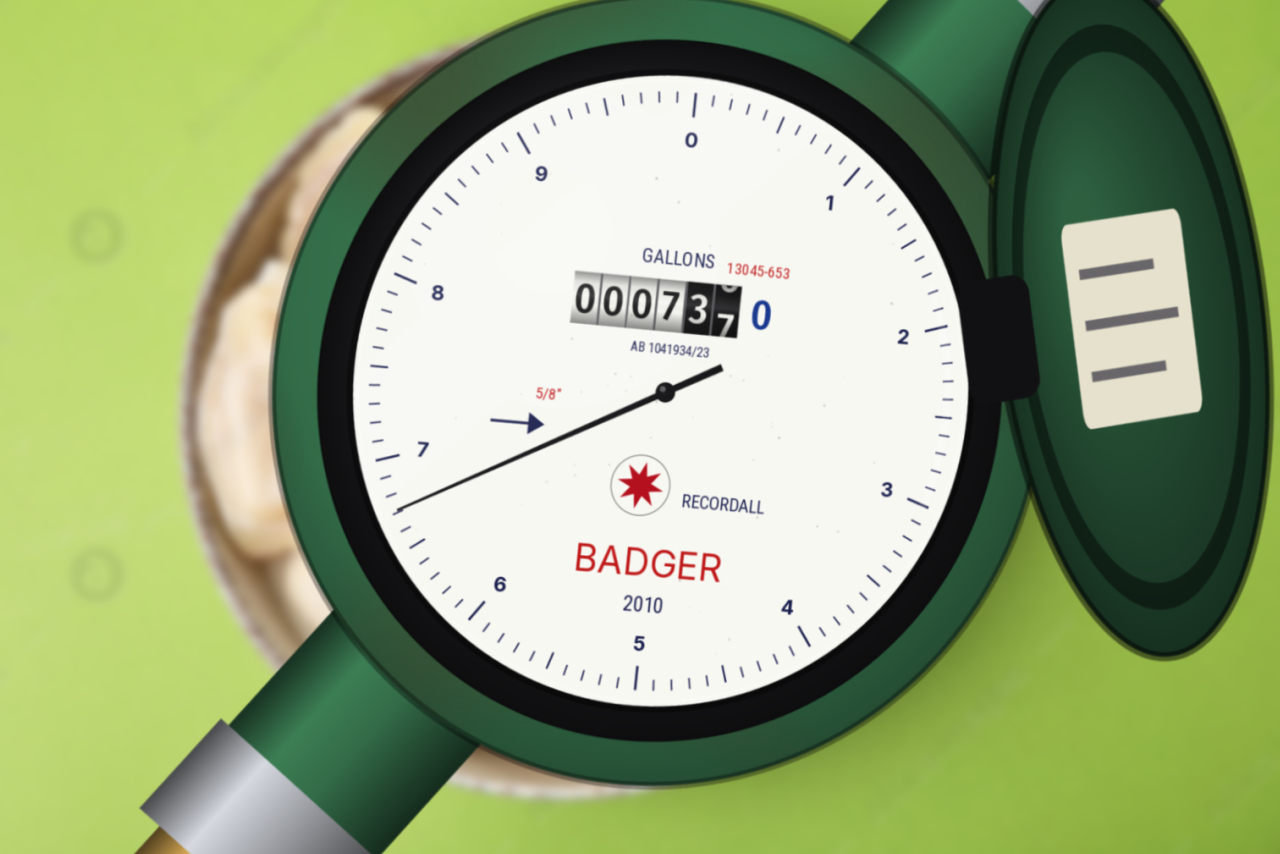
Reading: {"value": 7366.7, "unit": "gal"}
